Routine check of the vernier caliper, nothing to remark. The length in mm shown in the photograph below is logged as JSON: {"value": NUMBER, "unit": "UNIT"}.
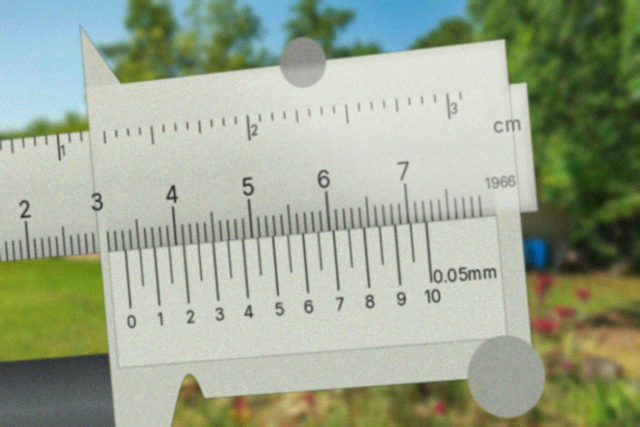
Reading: {"value": 33.2, "unit": "mm"}
